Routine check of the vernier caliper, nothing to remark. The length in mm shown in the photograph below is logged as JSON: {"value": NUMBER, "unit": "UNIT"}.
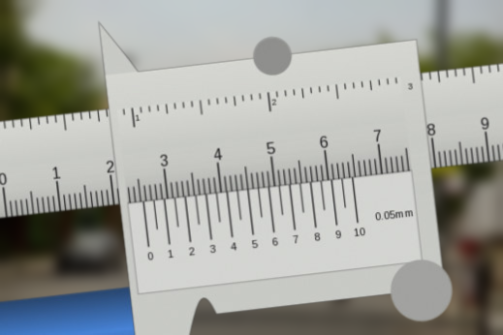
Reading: {"value": 25.5, "unit": "mm"}
